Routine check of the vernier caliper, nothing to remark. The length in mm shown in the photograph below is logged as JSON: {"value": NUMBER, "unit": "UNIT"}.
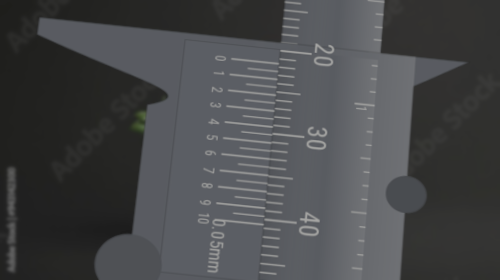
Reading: {"value": 21.6, "unit": "mm"}
